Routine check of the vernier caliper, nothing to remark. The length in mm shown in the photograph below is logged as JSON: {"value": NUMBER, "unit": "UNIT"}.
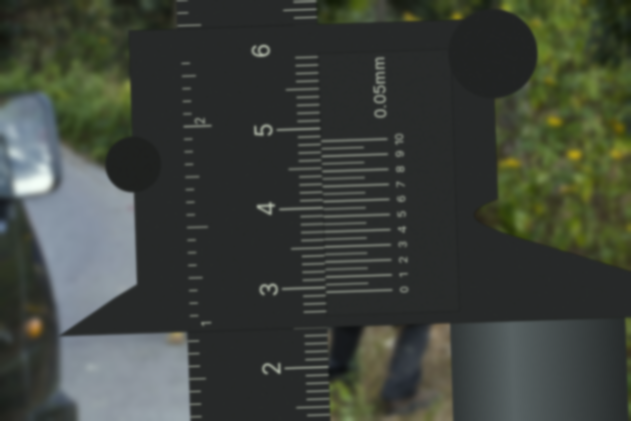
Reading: {"value": 29.4, "unit": "mm"}
